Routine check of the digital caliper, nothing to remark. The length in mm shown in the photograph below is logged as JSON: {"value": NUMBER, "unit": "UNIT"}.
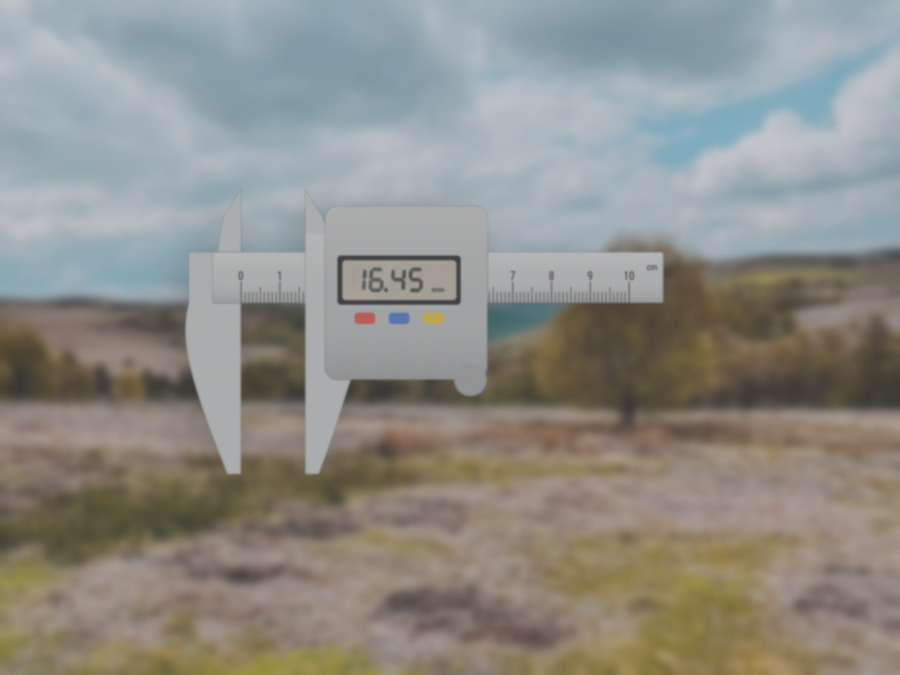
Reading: {"value": 16.45, "unit": "mm"}
